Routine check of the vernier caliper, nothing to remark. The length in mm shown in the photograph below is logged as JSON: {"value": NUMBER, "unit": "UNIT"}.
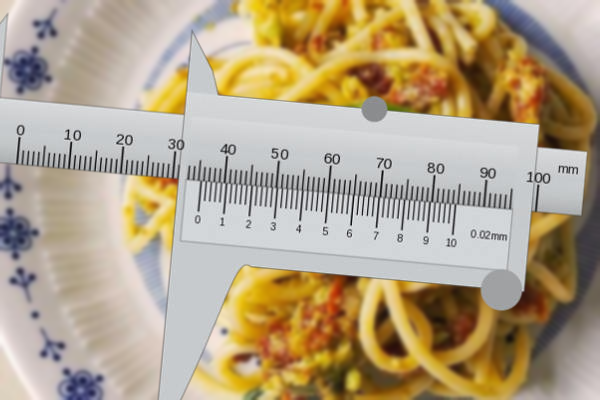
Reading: {"value": 35.5, "unit": "mm"}
